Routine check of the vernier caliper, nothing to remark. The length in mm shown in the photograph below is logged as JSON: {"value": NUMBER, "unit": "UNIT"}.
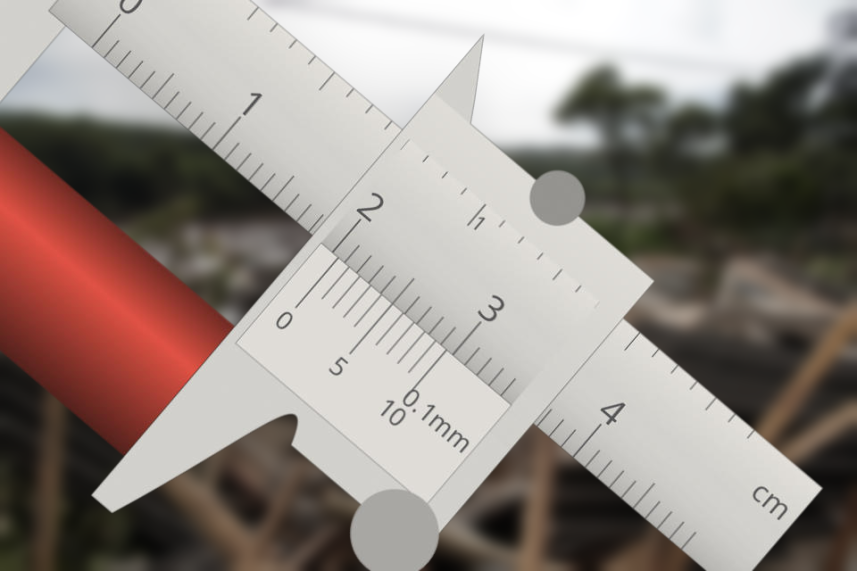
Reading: {"value": 20.5, "unit": "mm"}
